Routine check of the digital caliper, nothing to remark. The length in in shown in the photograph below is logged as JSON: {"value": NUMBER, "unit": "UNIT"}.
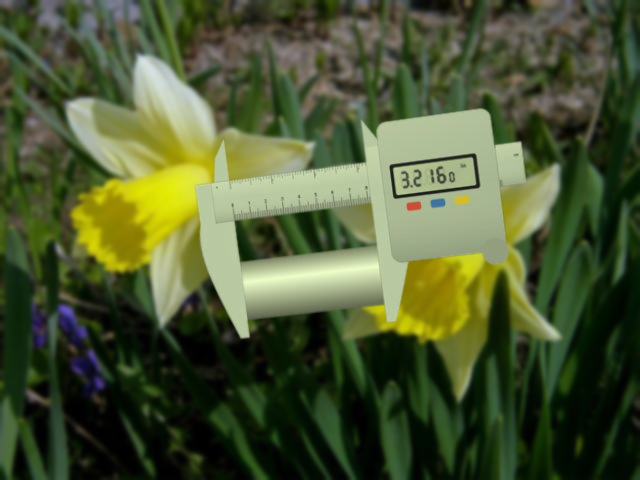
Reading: {"value": 3.2160, "unit": "in"}
